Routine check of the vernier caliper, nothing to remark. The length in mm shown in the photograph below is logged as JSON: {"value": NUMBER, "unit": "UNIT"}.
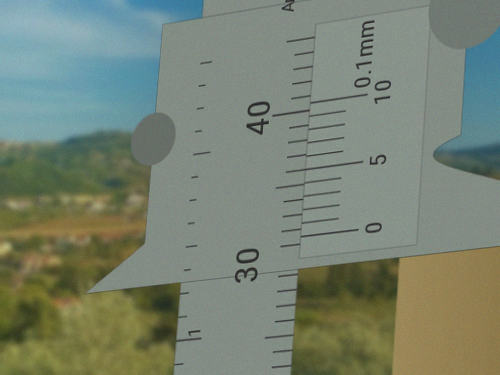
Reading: {"value": 31.5, "unit": "mm"}
